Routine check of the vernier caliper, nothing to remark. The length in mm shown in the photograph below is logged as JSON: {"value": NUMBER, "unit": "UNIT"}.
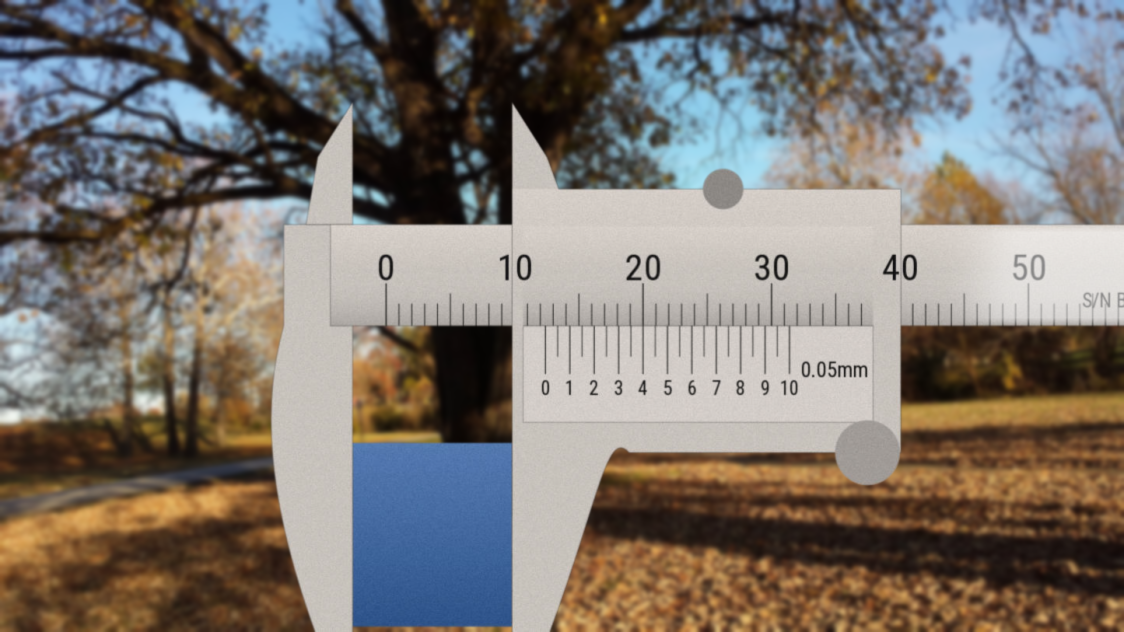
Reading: {"value": 12.4, "unit": "mm"}
